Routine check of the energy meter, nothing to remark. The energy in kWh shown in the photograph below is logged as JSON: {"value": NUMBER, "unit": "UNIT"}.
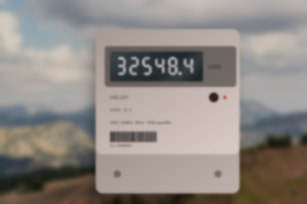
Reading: {"value": 32548.4, "unit": "kWh"}
